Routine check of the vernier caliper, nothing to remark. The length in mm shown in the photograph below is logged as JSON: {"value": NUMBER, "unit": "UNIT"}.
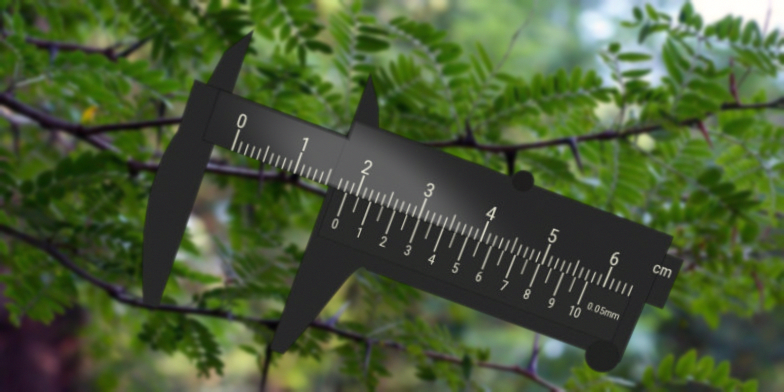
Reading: {"value": 18.4, "unit": "mm"}
